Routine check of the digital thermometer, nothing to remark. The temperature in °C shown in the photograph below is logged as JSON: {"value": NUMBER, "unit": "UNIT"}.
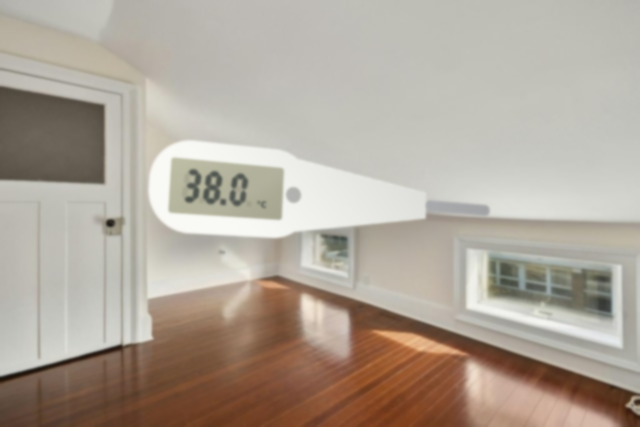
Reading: {"value": 38.0, "unit": "°C"}
